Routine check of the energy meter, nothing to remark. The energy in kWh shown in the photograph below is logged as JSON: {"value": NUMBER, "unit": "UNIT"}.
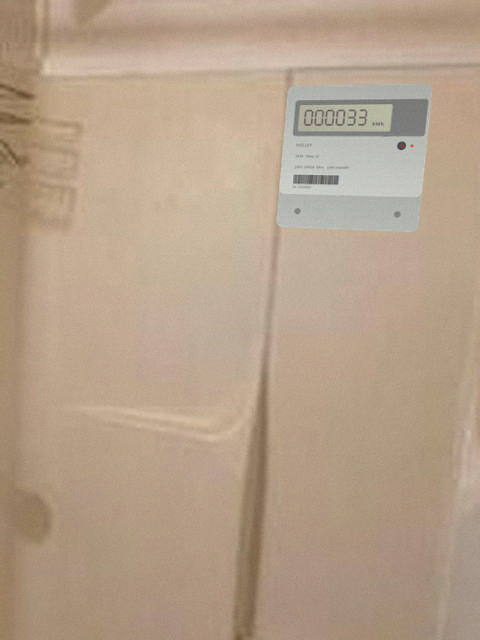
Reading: {"value": 33, "unit": "kWh"}
